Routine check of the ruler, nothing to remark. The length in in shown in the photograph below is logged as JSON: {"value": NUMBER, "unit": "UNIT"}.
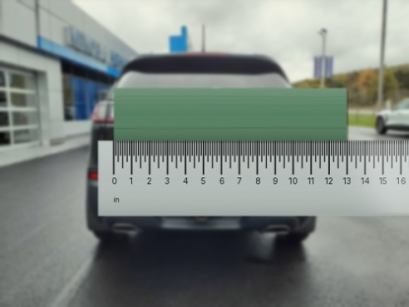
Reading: {"value": 13, "unit": "in"}
